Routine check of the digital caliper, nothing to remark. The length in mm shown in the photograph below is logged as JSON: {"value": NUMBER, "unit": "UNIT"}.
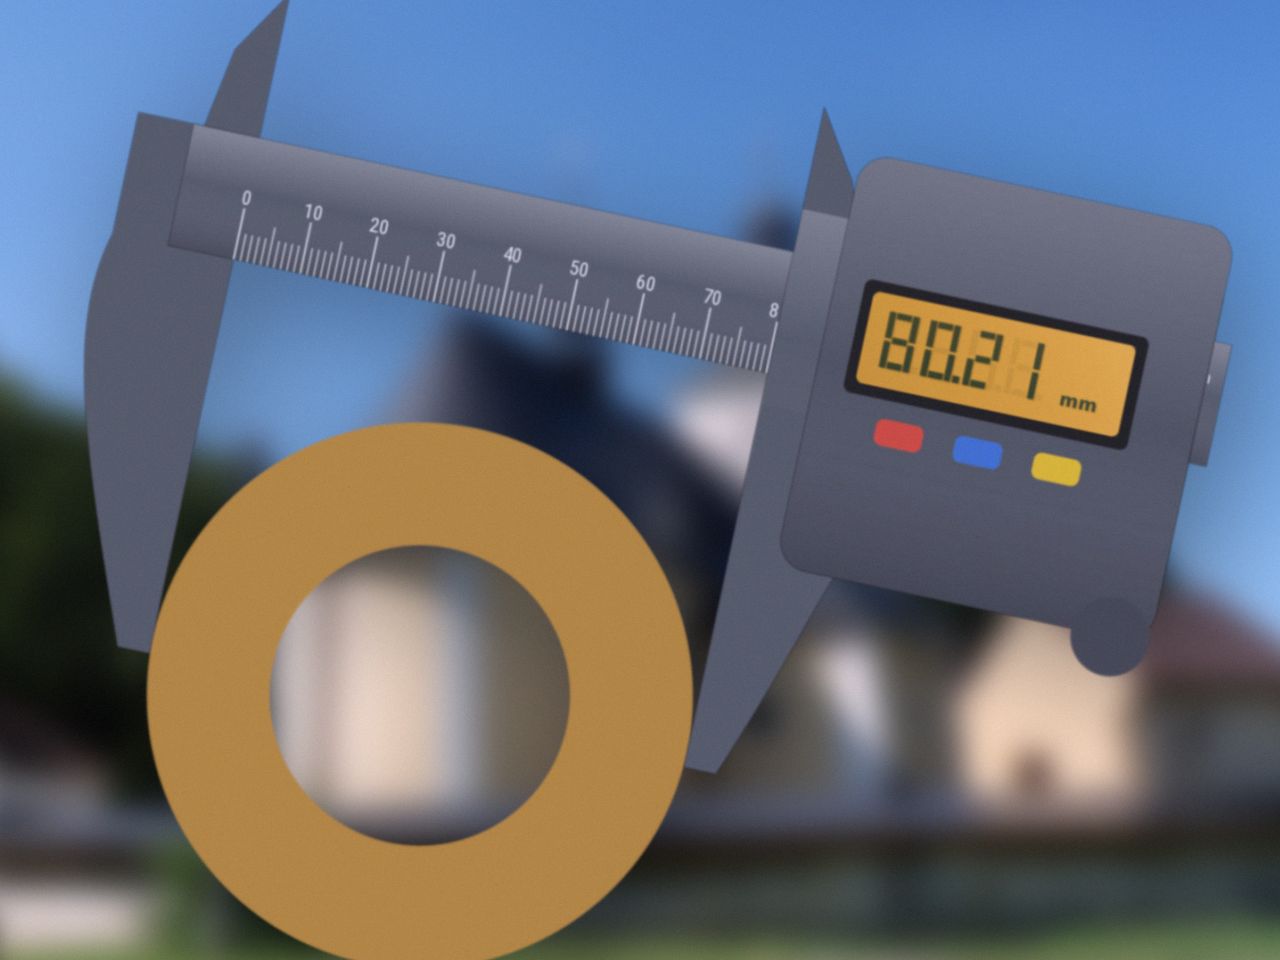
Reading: {"value": 80.21, "unit": "mm"}
